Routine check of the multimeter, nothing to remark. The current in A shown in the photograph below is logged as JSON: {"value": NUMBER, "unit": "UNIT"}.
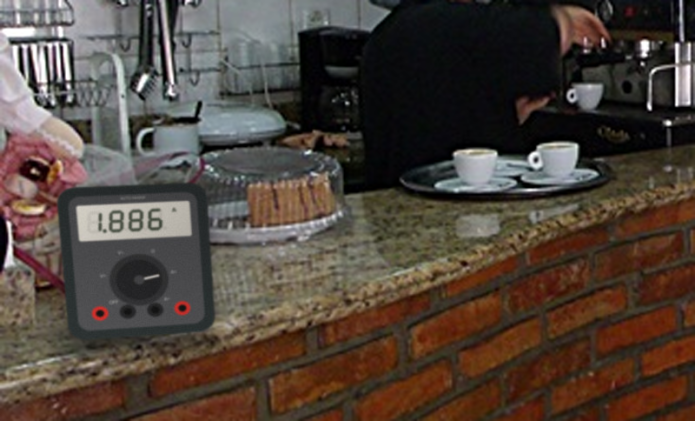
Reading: {"value": 1.886, "unit": "A"}
